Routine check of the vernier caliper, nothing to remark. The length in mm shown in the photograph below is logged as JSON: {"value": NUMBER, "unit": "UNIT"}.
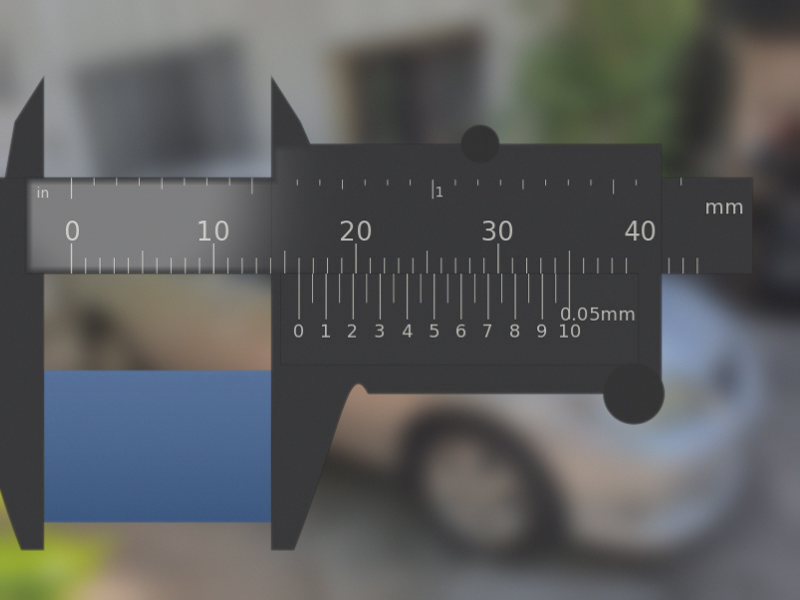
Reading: {"value": 16.0, "unit": "mm"}
